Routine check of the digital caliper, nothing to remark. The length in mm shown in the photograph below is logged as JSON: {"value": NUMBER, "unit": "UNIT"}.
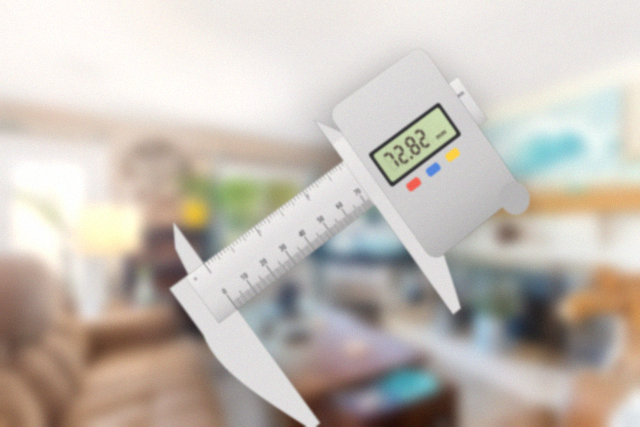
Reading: {"value": 72.82, "unit": "mm"}
